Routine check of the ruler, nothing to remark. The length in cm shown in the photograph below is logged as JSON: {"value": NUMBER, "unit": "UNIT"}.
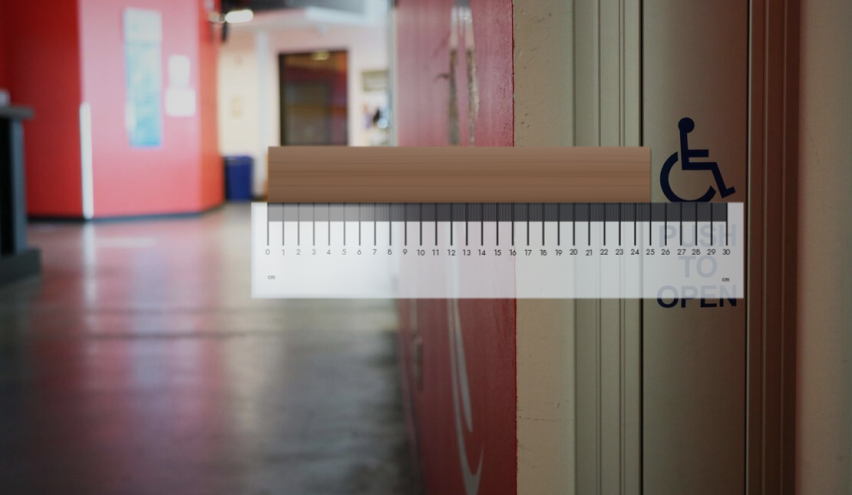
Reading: {"value": 25, "unit": "cm"}
